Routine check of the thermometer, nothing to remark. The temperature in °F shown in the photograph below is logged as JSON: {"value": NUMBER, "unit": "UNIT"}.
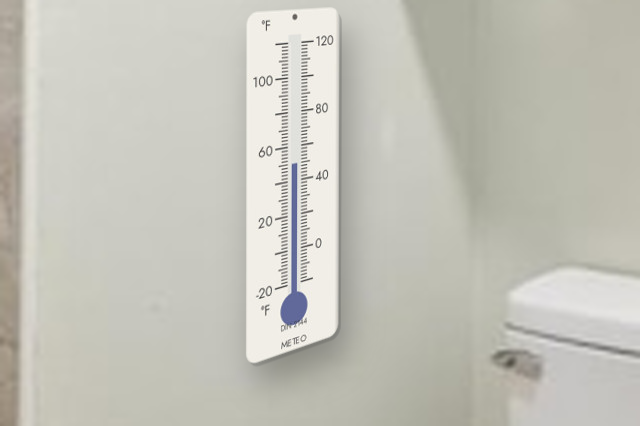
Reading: {"value": 50, "unit": "°F"}
